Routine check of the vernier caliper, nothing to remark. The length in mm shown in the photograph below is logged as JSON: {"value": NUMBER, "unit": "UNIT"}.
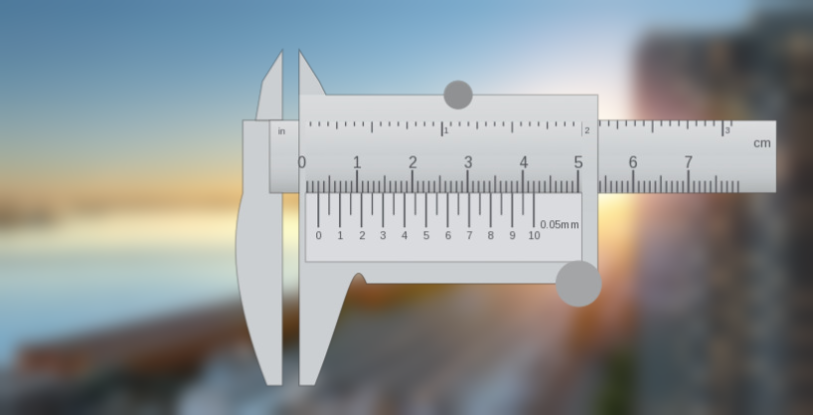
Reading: {"value": 3.0, "unit": "mm"}
